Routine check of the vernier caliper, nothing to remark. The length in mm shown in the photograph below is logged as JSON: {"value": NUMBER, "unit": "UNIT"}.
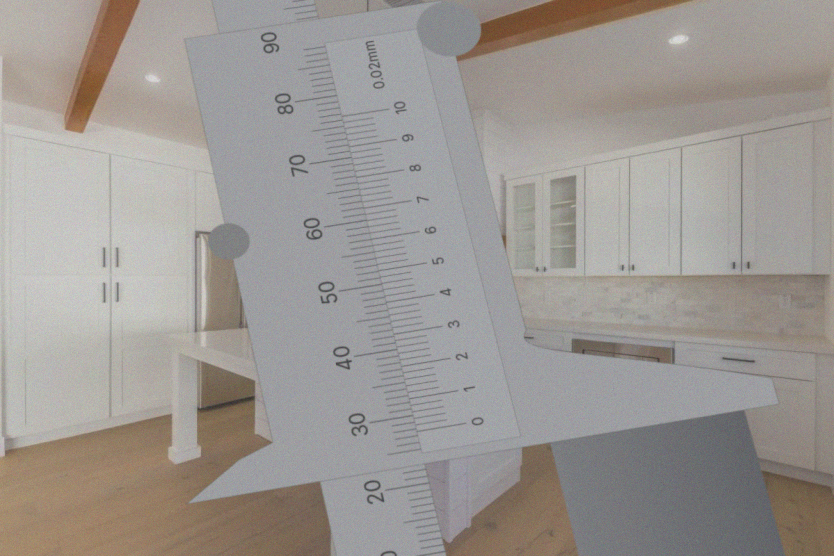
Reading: {"value": 27.6, "unit": "mm"}
